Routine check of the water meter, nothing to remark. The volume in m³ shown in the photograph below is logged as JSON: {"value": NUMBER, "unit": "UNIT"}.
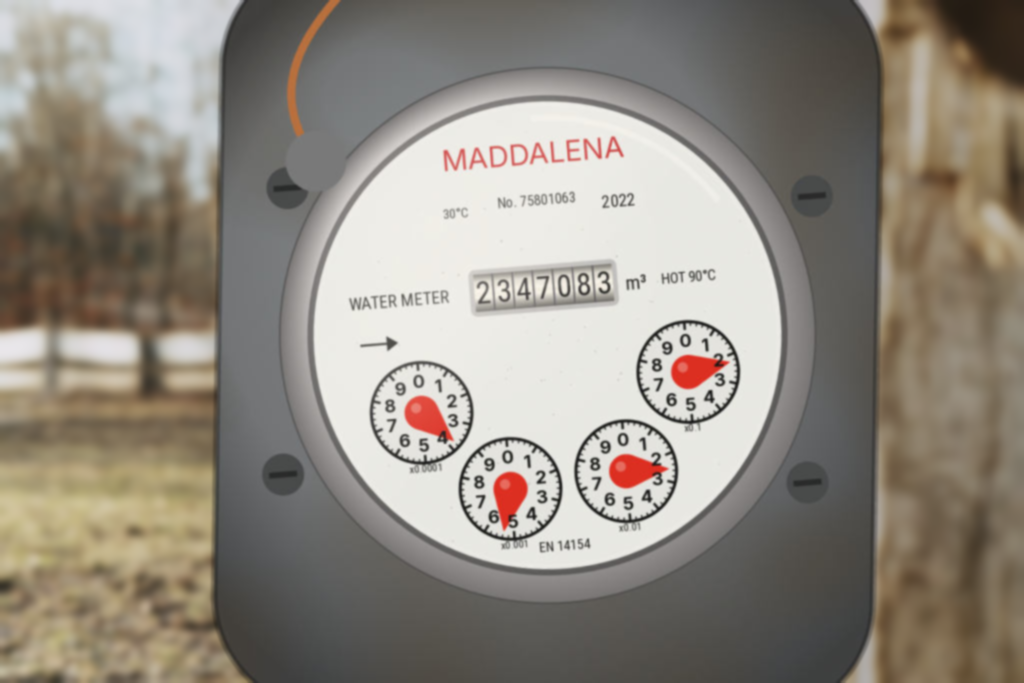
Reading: {"value": 2347083.2253, "unit": "m³"}
